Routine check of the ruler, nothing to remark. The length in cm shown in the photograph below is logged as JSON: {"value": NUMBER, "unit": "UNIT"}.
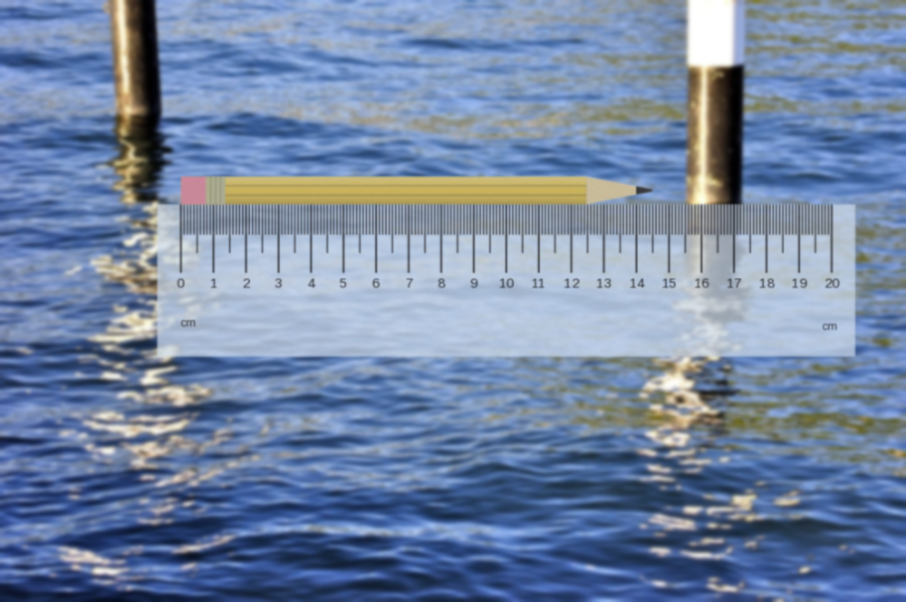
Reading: {"value": 14.5, "unit": "cm"}
